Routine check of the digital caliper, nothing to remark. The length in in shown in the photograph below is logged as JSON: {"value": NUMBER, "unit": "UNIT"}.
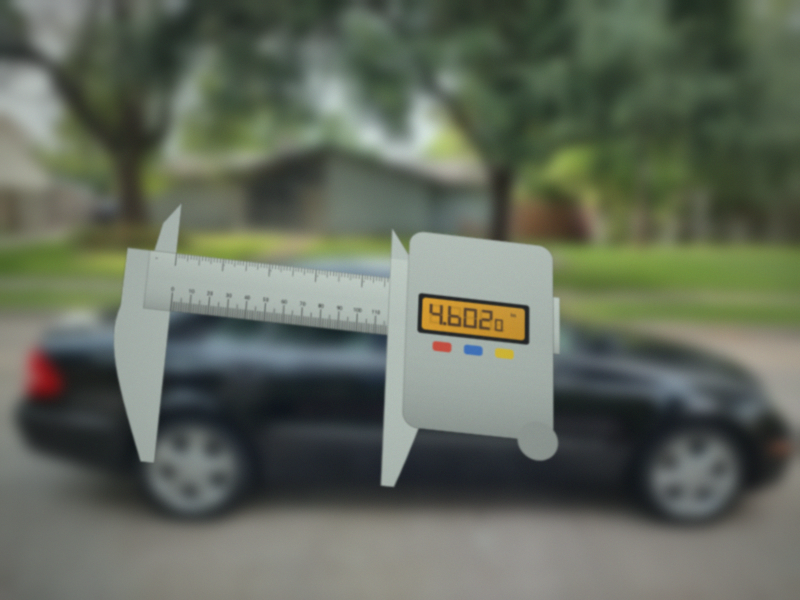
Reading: {"value": 4.6020, "unit": "in"}
